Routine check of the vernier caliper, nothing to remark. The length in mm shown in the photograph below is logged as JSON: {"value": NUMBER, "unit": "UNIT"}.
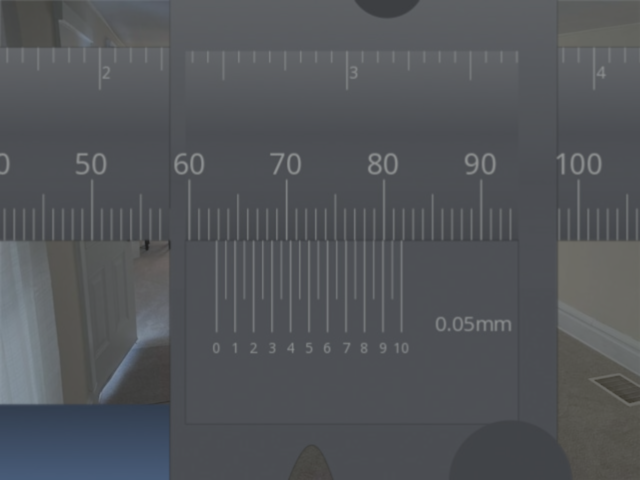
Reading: {"value": 62.8, "unit": "mm"}
